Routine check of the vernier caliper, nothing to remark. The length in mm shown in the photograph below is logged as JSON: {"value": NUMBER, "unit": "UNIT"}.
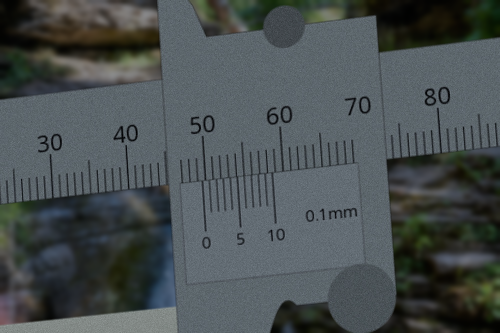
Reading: {"value": 49.6, "unit": "mm"}
